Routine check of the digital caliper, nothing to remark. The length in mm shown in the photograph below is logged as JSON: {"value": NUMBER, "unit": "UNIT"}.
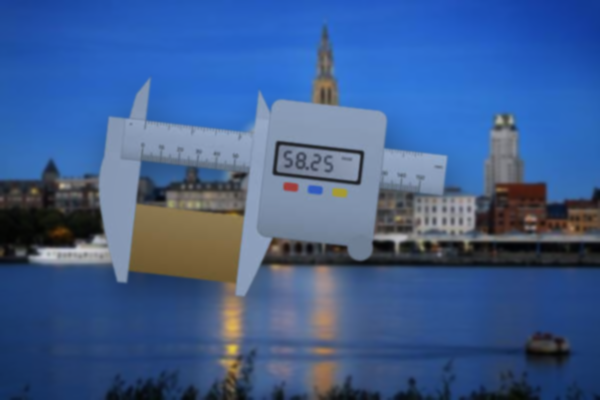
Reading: {"value": 58.25, "unit": "mm"}
